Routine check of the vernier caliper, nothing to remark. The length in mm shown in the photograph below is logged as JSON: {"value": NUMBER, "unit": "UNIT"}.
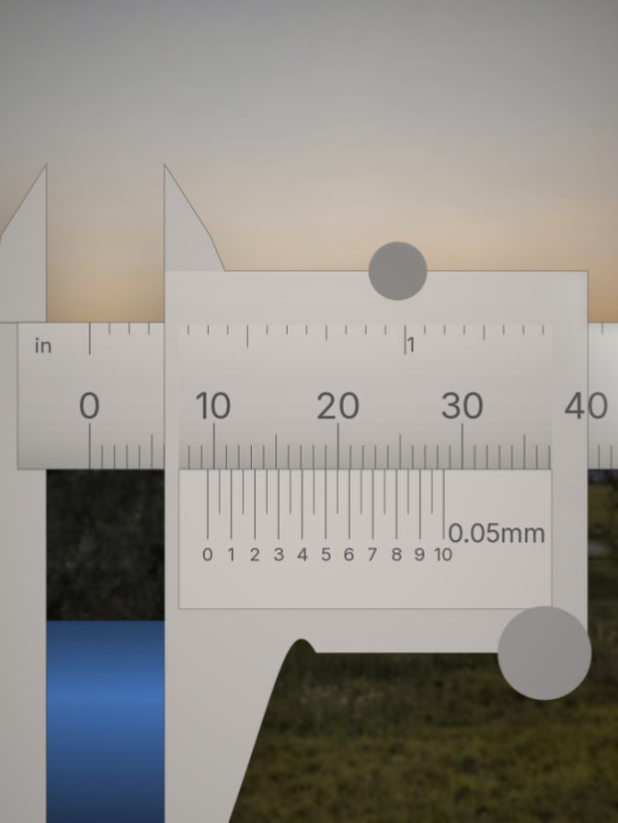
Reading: {"value": 9.5, "unit": "mm"}
